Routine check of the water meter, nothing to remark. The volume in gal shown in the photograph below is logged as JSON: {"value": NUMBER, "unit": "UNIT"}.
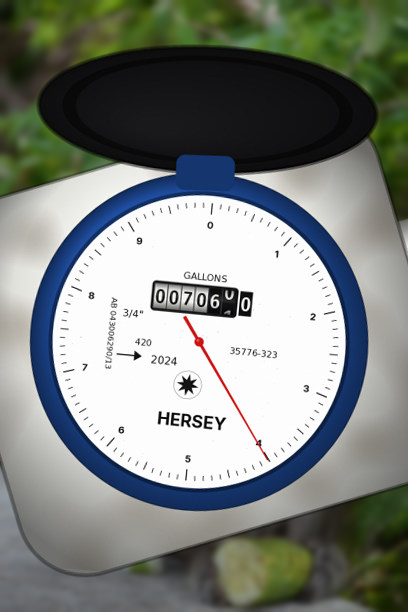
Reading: {"value": 70604.0, "unit": "gal"}
